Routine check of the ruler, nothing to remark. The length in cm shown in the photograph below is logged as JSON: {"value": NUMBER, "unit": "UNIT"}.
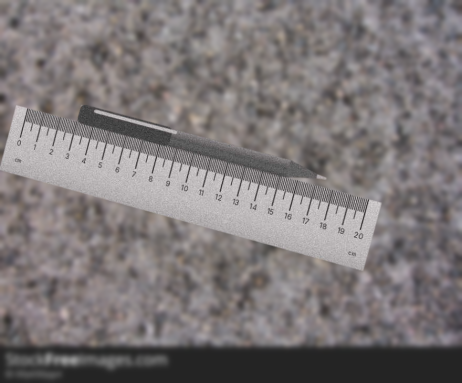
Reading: {"value": 14.5, "unit": "cm"}
